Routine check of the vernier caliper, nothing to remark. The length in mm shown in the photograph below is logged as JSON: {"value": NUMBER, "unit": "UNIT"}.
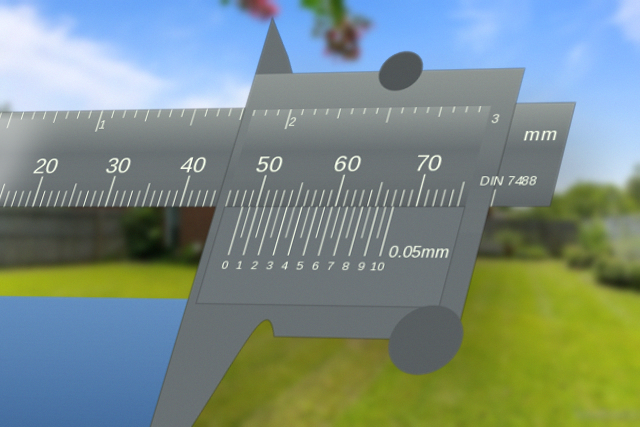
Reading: {"value": 48.2, "unit": "mm"}
